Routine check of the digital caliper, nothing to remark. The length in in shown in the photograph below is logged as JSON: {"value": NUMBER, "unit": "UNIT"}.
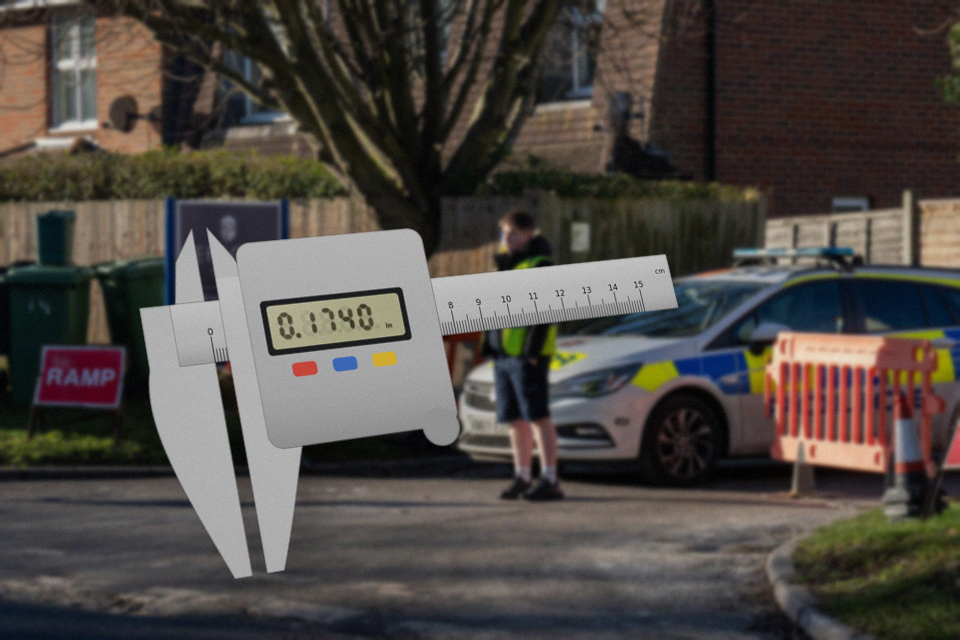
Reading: {"value": 0.1740, "unit": "in"}
